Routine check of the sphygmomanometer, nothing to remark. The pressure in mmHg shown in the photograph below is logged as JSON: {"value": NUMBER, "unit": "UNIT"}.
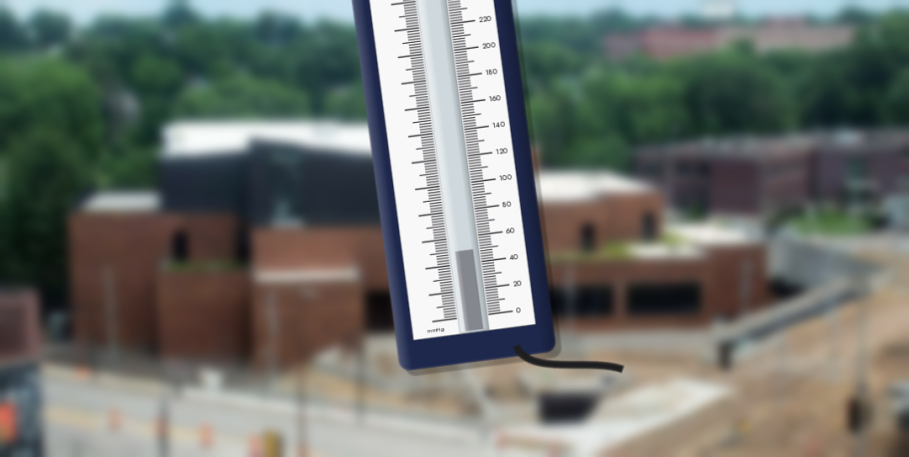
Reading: {"value": 50, "unit": "mmHg"}
